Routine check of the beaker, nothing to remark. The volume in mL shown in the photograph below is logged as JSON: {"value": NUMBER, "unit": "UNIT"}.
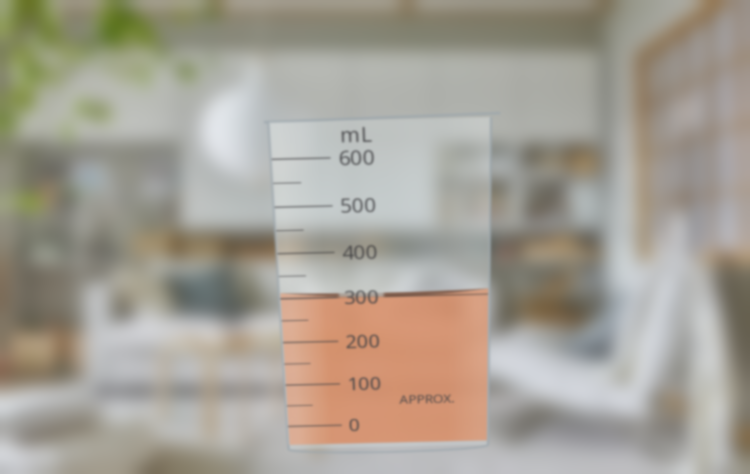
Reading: {"value": 300, "unit": "mL"}
